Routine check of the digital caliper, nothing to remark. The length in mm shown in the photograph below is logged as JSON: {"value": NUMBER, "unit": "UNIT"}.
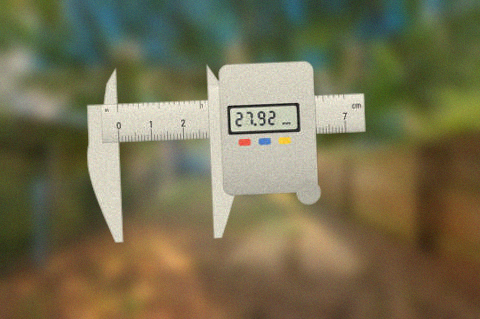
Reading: {"value": 27.92, "unit": "mm"}
